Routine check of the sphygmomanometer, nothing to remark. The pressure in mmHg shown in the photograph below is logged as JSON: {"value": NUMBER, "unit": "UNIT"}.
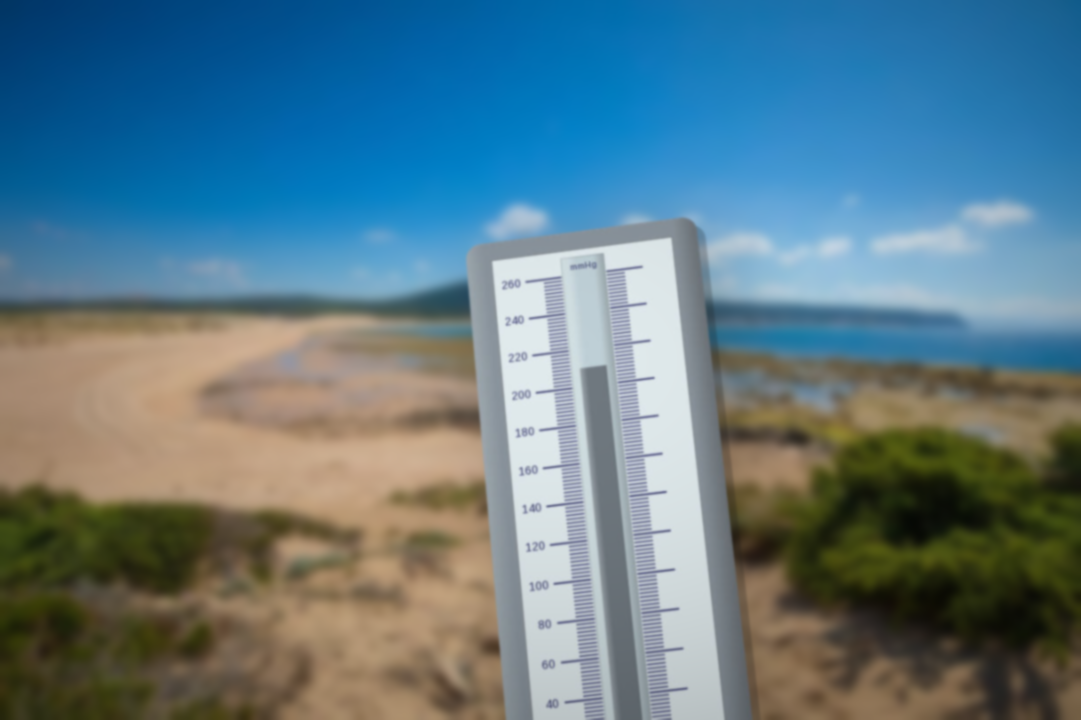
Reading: {"value": 210, "unit": "mmHg"}
